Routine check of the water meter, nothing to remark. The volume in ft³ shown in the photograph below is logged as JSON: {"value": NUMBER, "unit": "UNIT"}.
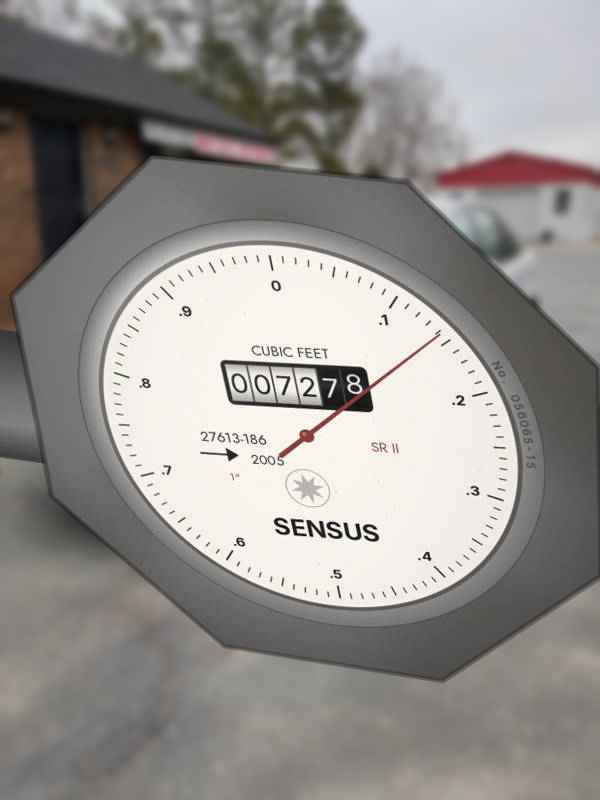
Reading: {"value": 7278.14, "unit": "ft³"}
